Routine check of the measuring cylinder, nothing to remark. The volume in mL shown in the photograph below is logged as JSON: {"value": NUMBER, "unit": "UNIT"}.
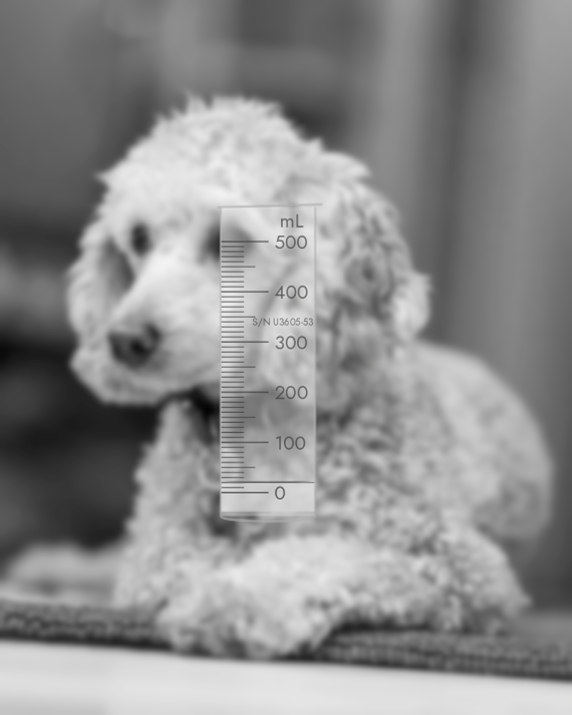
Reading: {"value": 20, "unit": "mL"}
